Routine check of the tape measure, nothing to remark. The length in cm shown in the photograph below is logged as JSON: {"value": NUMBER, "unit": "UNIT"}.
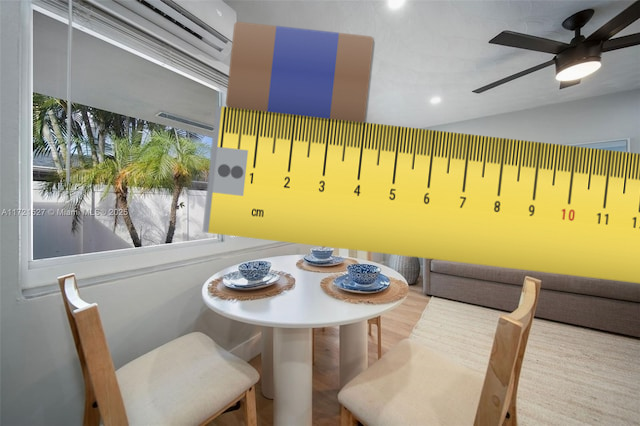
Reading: {"value": 4, "unit": "cm"}
